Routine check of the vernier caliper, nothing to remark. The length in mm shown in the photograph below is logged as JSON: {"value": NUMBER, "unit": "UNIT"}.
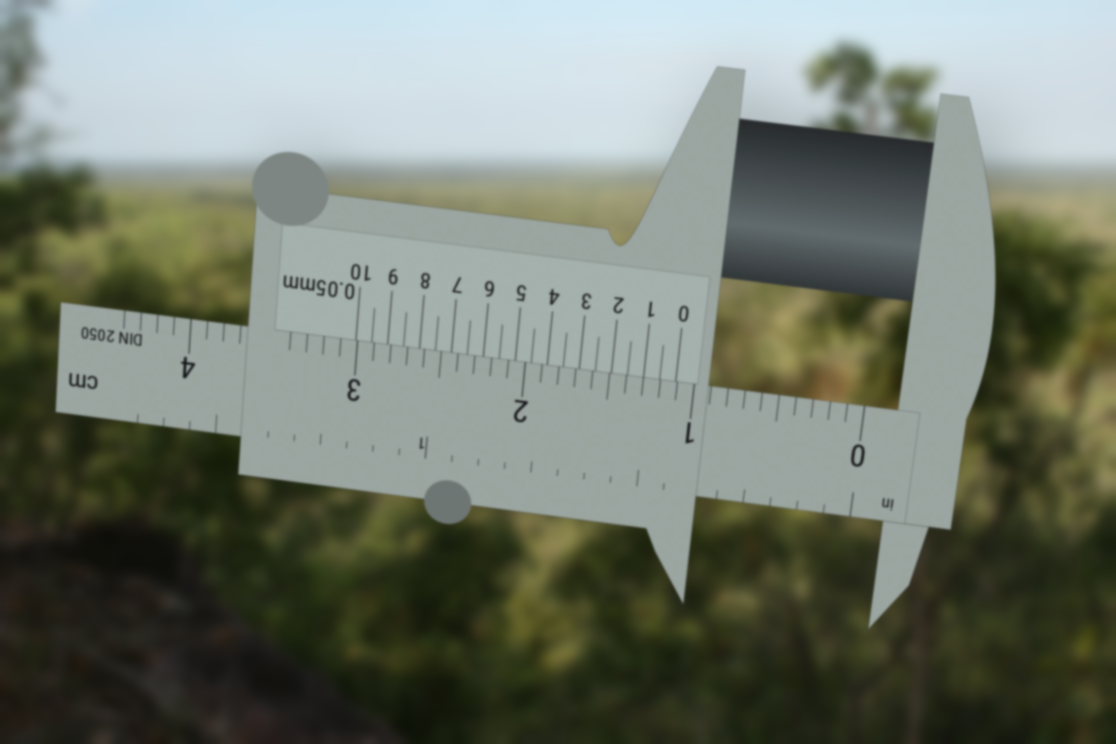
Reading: {"value": 11.1, "unit": "mm"}
